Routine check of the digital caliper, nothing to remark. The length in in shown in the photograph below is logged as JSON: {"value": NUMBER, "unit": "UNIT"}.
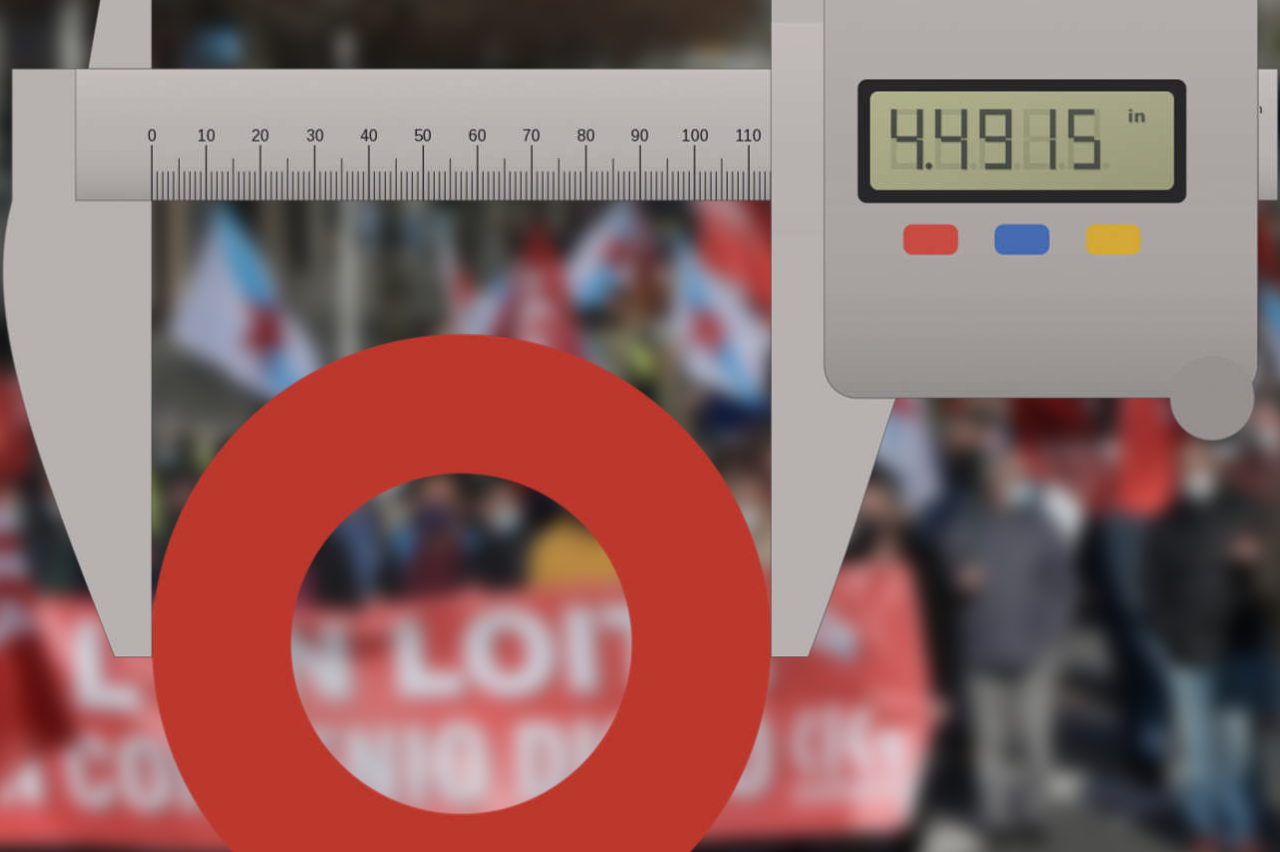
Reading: {"value": 4.4915, "unit": "in"}
